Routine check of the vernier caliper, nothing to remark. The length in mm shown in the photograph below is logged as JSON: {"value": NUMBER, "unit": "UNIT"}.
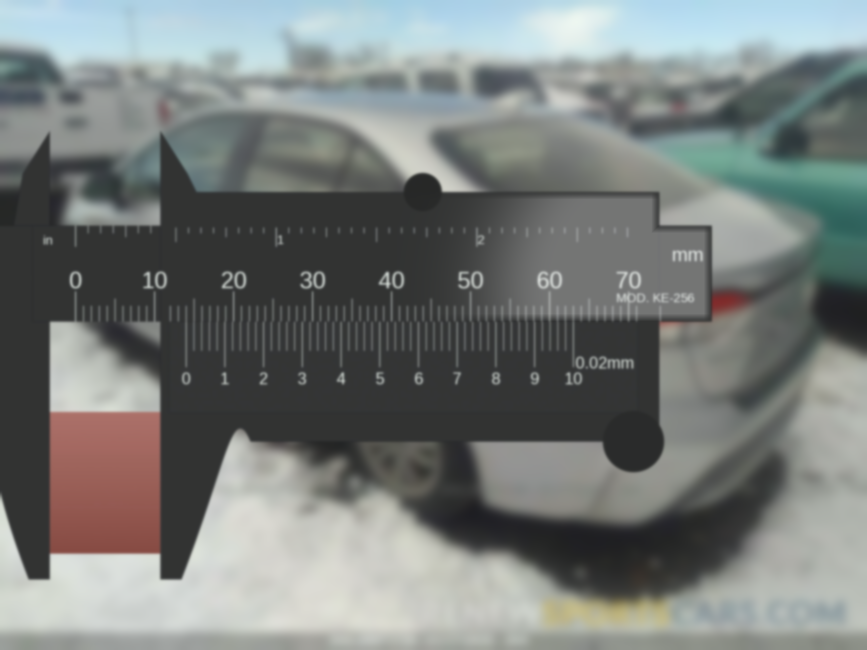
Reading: {"value": 14.0, "unit": "mm"}
